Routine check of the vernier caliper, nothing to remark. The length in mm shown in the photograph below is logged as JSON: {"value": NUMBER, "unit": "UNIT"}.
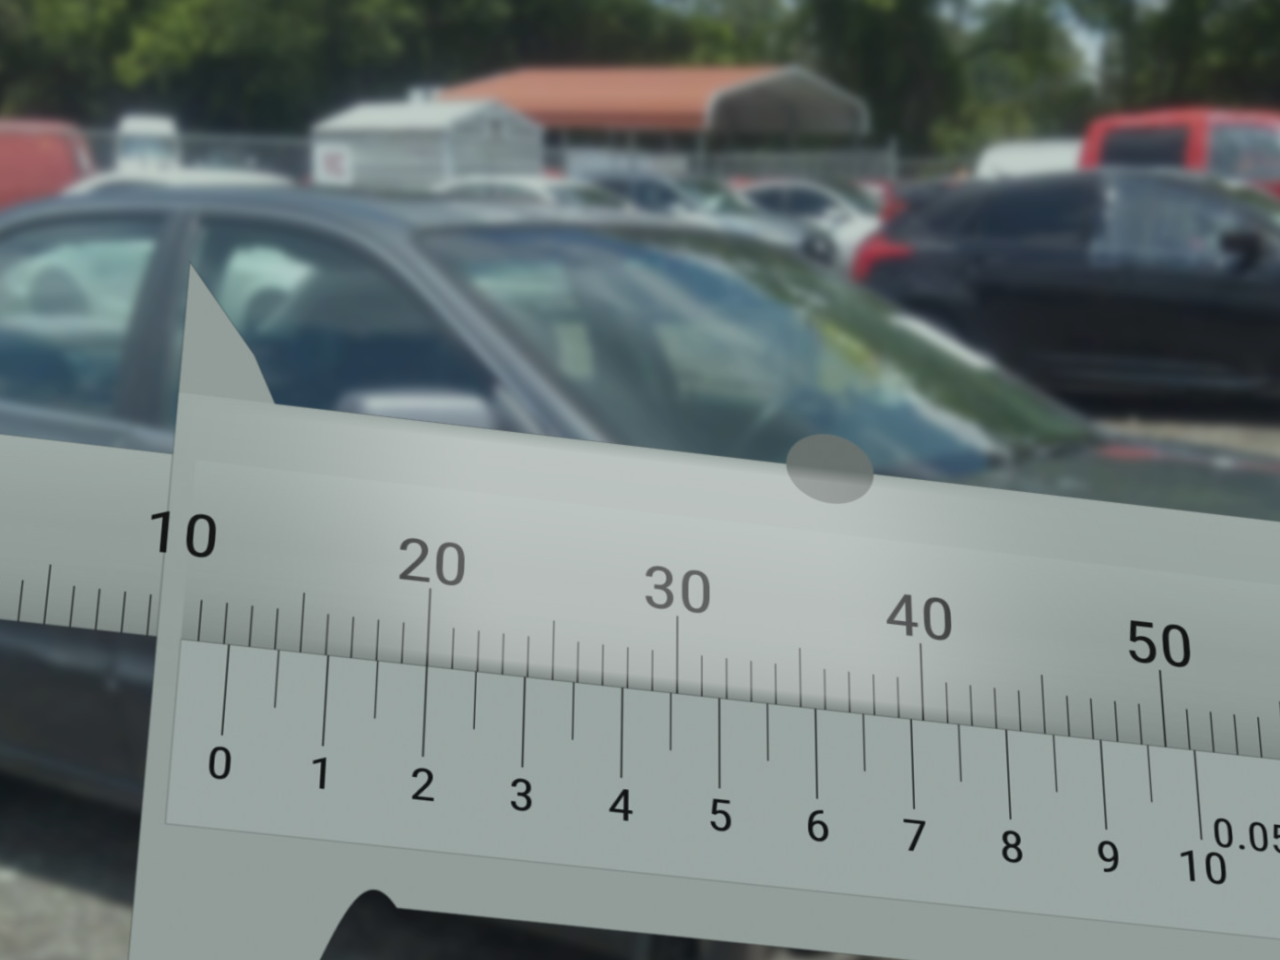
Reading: {"value": 12.2, "unit": "mm"}
